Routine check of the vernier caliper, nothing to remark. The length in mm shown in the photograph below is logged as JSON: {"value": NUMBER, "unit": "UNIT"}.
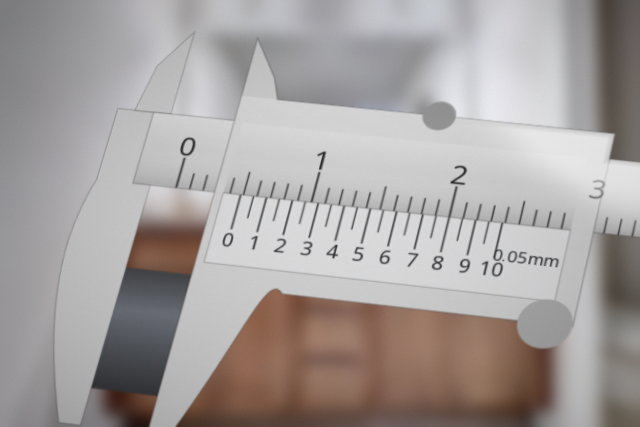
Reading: {"value": 4.8, "unit": "mm"}
